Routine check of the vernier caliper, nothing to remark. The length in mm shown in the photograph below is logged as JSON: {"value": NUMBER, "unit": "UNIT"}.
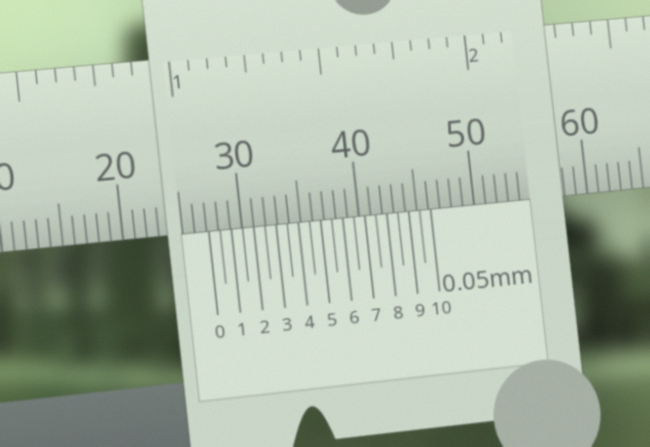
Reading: {"value": 27.2, "unit": "mm"}
